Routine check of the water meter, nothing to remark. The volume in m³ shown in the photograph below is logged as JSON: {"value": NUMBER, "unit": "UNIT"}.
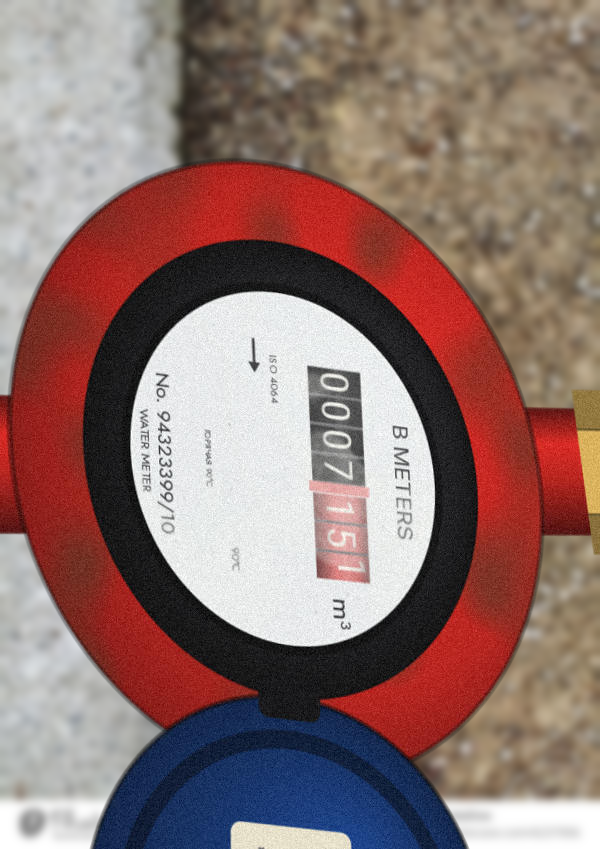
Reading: {"value": 7.151, "unit": "m³"}
